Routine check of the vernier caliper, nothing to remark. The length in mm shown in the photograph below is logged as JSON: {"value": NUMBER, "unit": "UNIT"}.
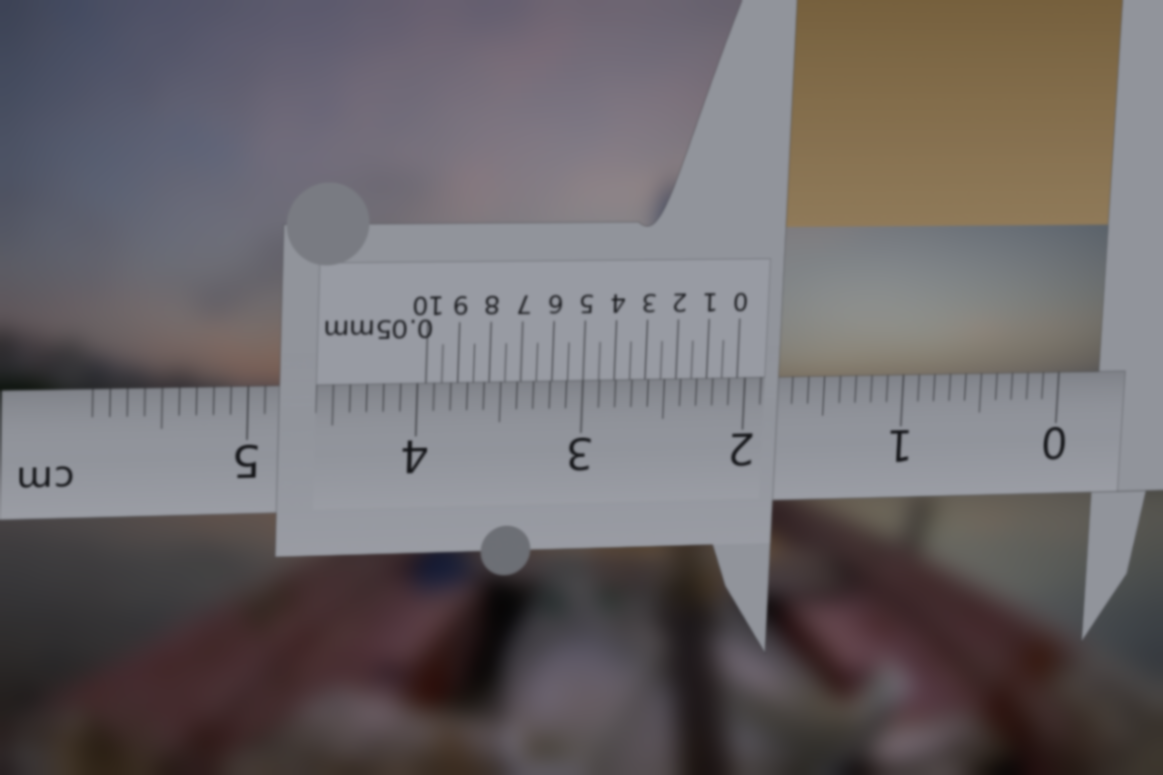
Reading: {"value": 20.5, "unit": "mm"}
